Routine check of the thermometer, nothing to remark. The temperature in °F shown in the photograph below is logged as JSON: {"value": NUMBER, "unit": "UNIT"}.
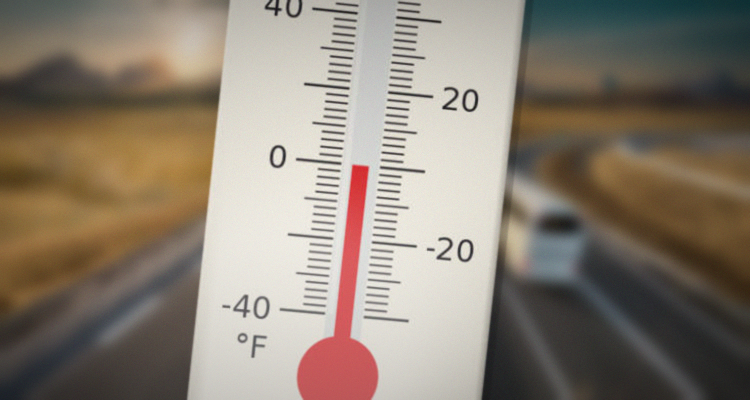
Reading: {"value": 0, "unit": "°F"}
